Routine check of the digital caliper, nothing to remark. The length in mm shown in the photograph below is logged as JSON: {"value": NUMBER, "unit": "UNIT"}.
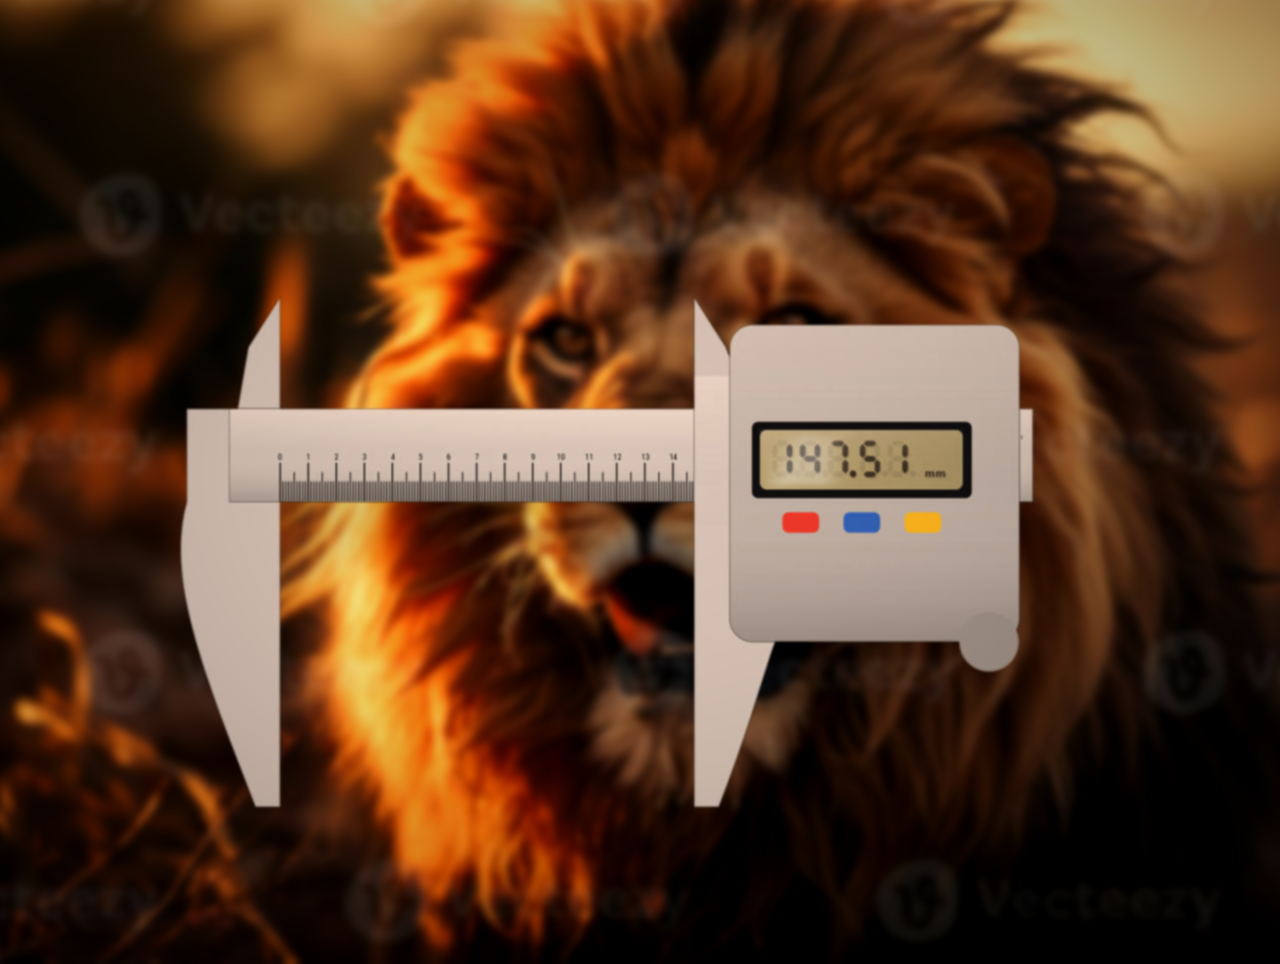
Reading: {"value": 147.51, "unit": "mm"}
